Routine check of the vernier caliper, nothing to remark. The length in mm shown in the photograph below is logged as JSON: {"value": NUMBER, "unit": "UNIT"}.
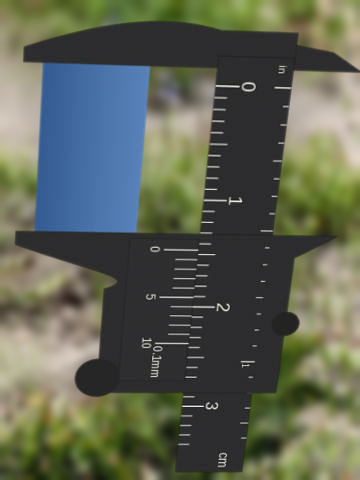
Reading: {"value": 14.6, "unit": "mm"}
